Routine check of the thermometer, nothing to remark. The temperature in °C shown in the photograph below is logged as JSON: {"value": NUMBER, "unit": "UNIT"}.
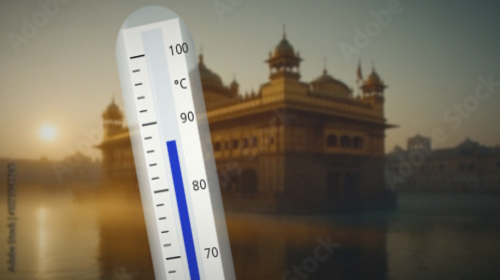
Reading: {"value": 87, "unit": "°C"}
